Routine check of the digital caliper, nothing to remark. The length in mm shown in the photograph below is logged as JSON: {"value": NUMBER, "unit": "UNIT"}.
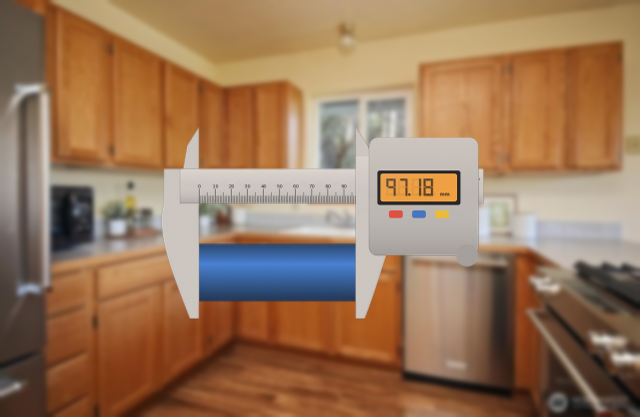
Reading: {"value": 97.18, "unit": "mm"}
